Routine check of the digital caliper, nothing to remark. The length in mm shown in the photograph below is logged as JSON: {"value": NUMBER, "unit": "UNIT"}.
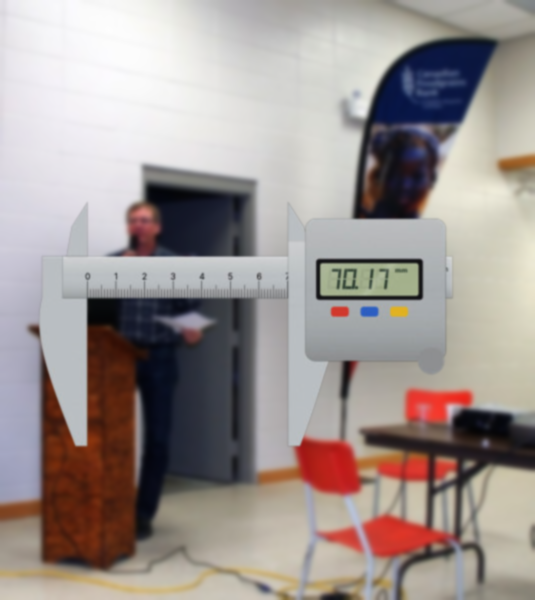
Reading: {"value": 70.17, "unit": "mm"}
